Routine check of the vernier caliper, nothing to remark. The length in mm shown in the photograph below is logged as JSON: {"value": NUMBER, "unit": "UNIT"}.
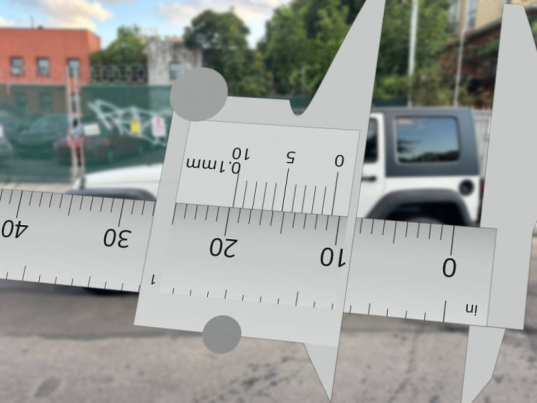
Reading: {"value": 10.7, "unit": "mm"}
